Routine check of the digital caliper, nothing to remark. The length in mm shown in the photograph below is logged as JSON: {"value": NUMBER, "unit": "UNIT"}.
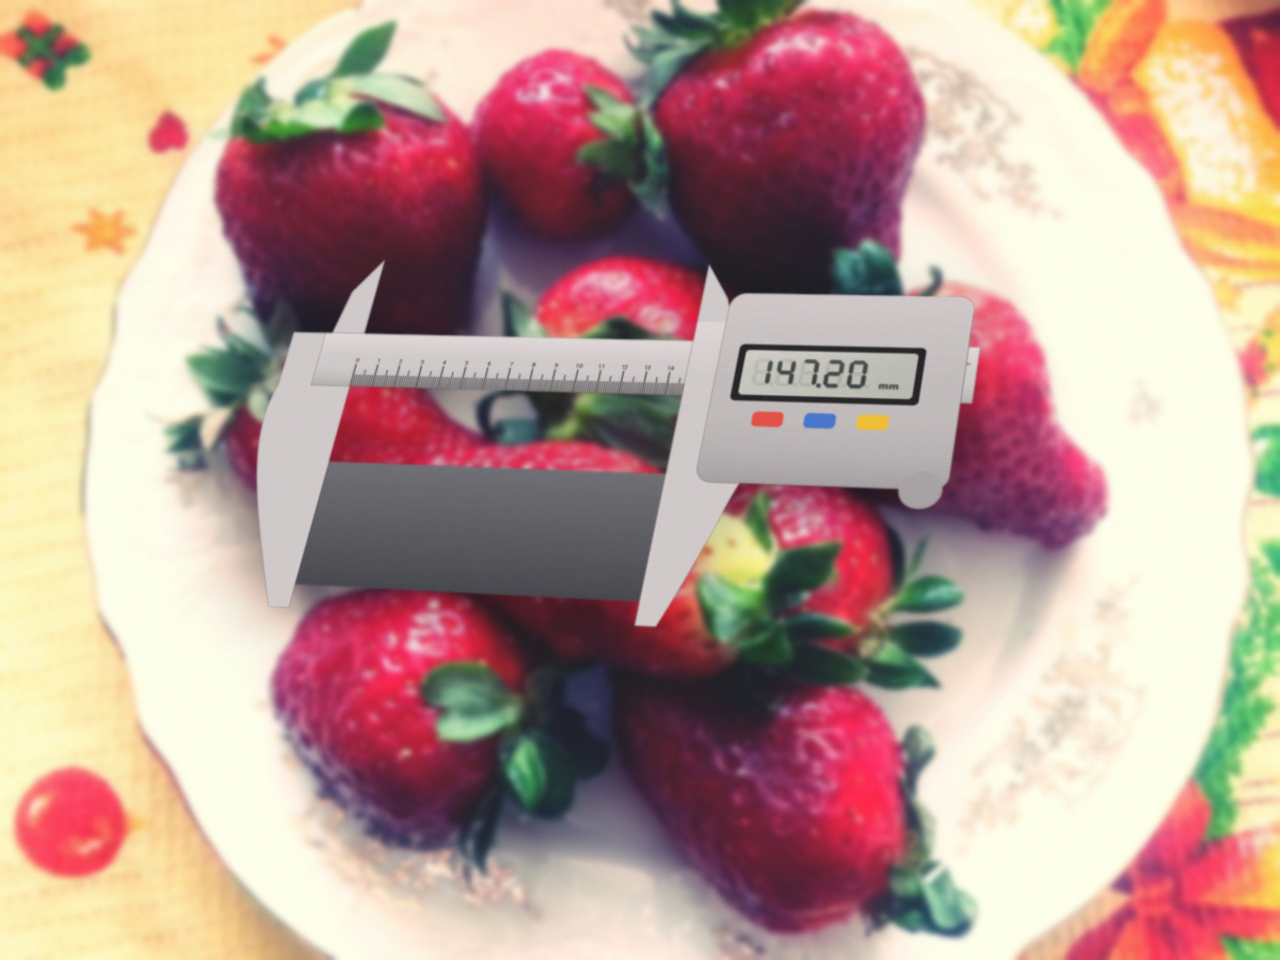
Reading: {"value": 147.20, "unit": "mm"}
